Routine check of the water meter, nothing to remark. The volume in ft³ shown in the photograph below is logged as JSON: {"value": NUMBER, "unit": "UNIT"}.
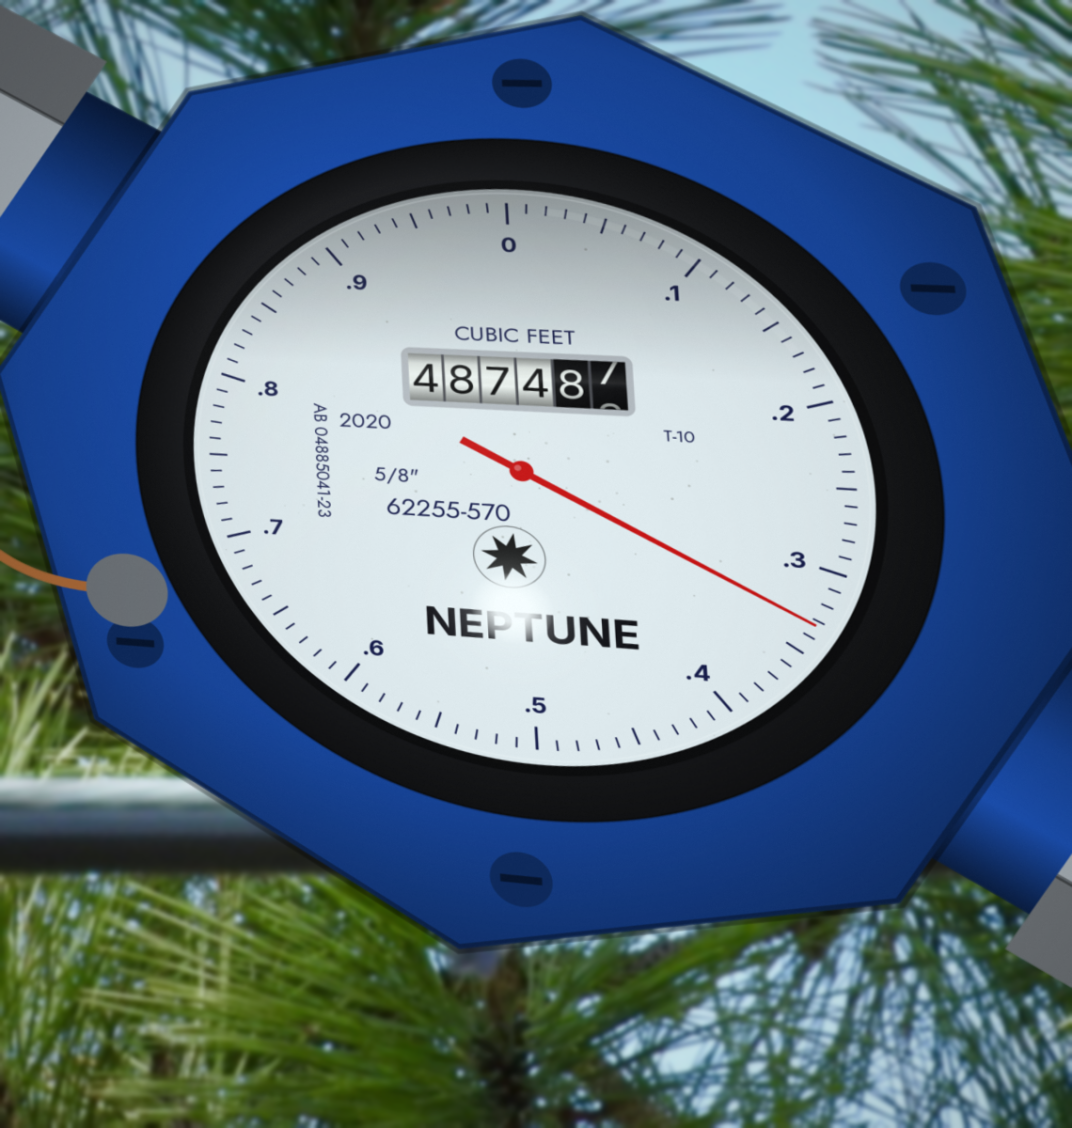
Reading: {"value": 487487.33, "unit": "ft³"}
